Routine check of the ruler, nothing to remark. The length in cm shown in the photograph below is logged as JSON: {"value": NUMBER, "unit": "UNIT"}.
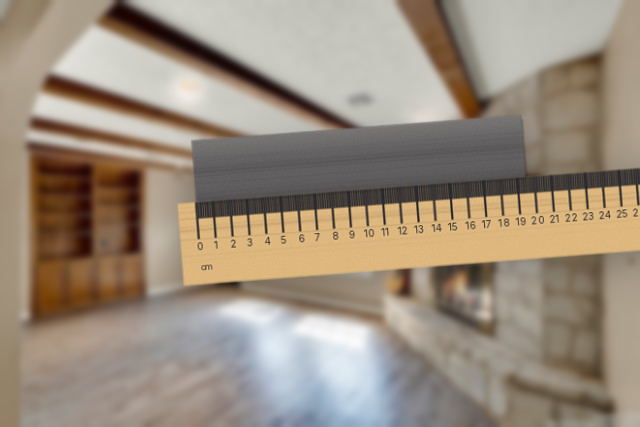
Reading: {"value": 19.5, "unit": "cm"}
